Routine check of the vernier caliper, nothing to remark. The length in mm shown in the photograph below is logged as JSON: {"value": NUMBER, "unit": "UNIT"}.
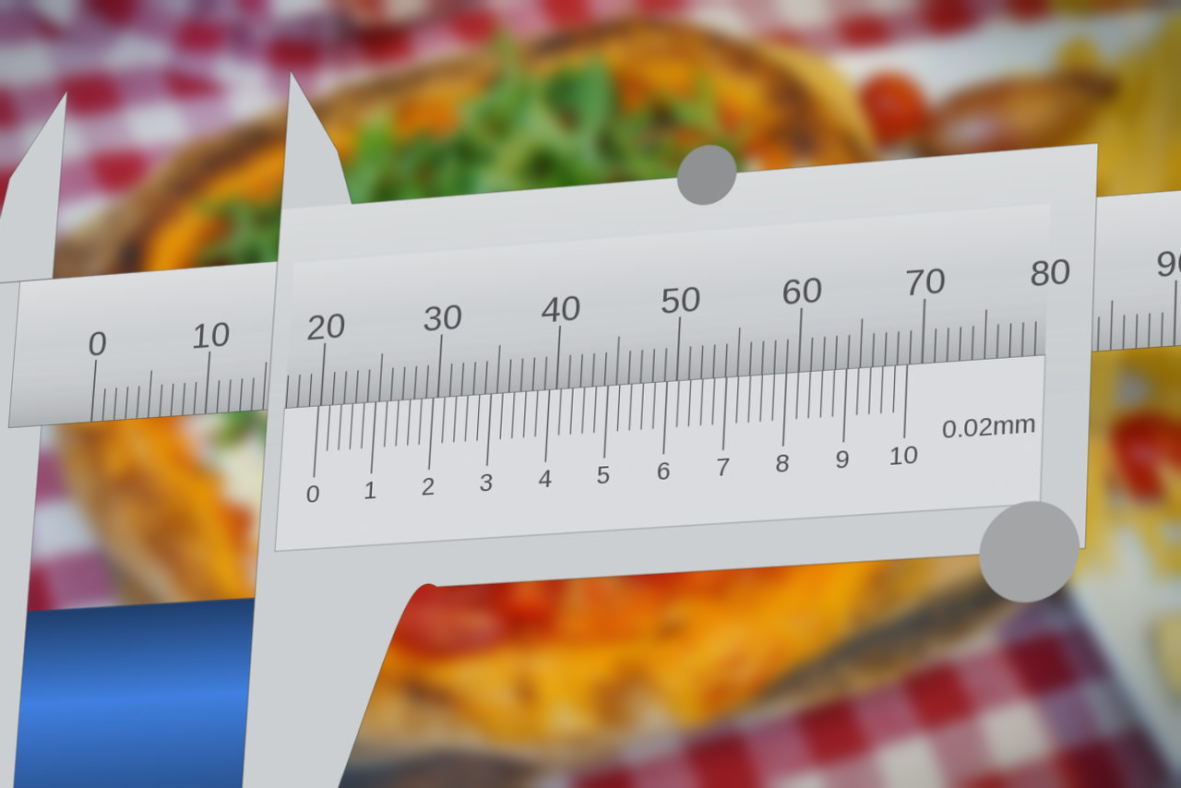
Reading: {"value": 19.8, "unit": "mm"}
